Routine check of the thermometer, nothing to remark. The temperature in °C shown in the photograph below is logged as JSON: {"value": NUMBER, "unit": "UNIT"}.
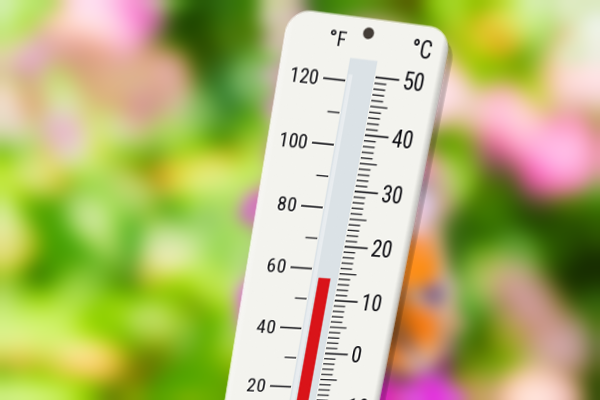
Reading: {"value": 14, "unit": "°C"}
